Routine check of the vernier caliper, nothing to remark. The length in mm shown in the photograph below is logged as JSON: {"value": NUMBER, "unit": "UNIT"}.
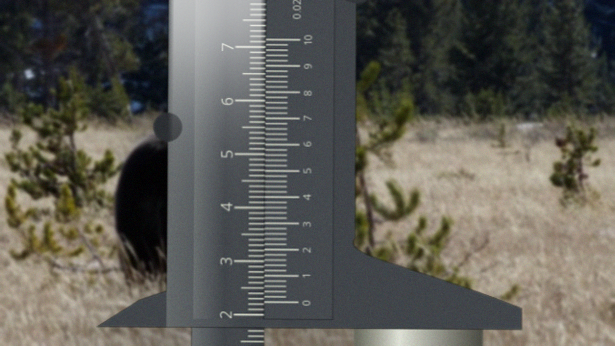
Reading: {"value": 22.4, "unit": "mm"}
